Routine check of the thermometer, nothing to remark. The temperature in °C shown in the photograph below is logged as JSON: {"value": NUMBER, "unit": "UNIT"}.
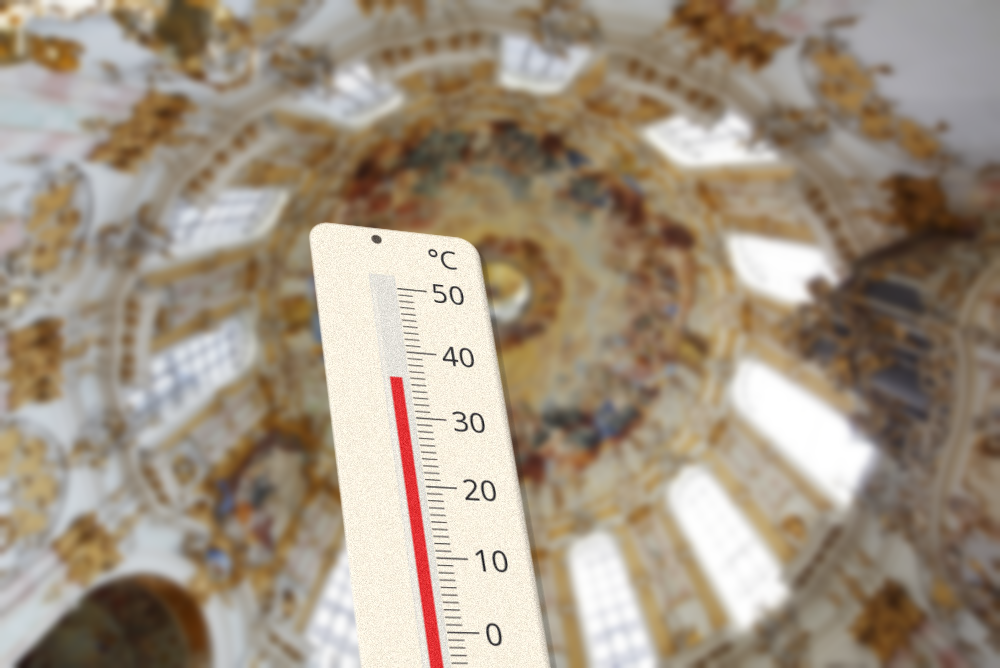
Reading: {"value": 36, "unit": "°C"}
